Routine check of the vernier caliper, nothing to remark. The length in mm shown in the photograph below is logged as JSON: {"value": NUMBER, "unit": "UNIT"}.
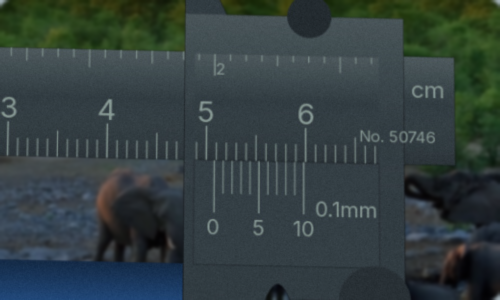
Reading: {"value": 50.8, "unit": "mm"}
